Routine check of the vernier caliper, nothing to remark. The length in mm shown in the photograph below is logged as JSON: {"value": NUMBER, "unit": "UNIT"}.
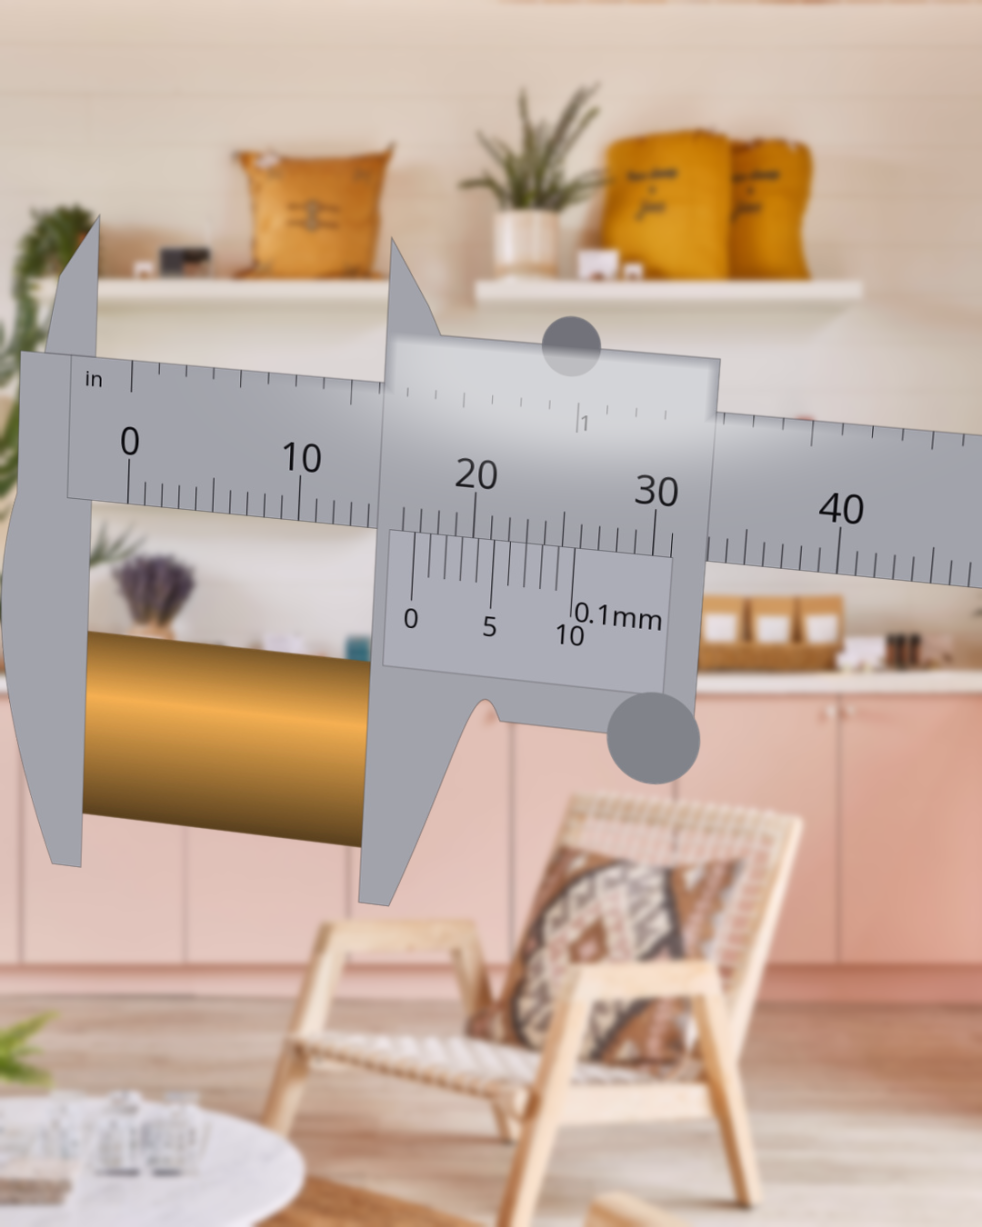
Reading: {"value": 16.7, "unit": "mm"}
